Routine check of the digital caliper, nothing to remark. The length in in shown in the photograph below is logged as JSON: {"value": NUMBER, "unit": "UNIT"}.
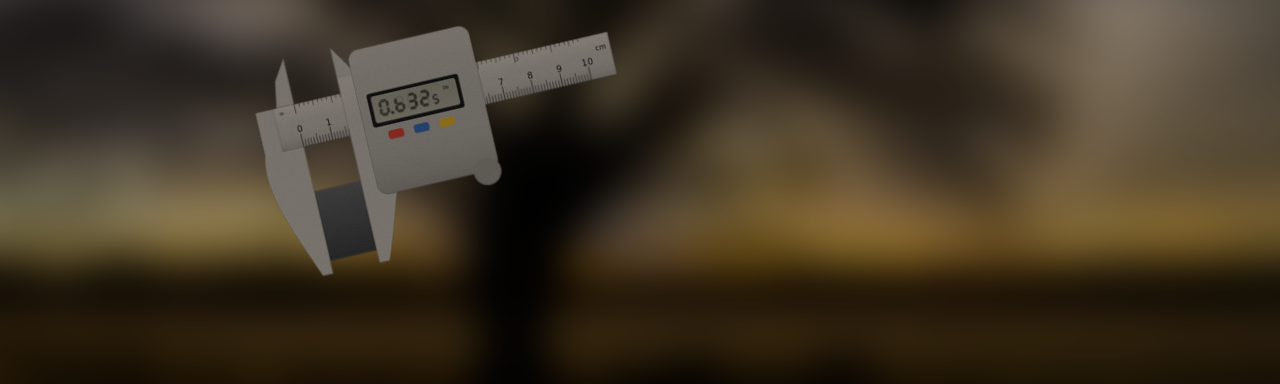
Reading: {"value": 0.6325, "unit": "in"}
